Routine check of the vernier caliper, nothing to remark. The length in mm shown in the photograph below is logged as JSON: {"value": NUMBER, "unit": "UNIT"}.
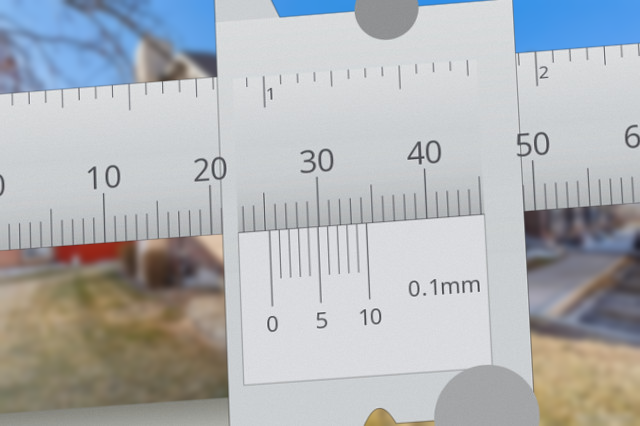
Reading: {"value": 25.4, "unit": "mm"}
